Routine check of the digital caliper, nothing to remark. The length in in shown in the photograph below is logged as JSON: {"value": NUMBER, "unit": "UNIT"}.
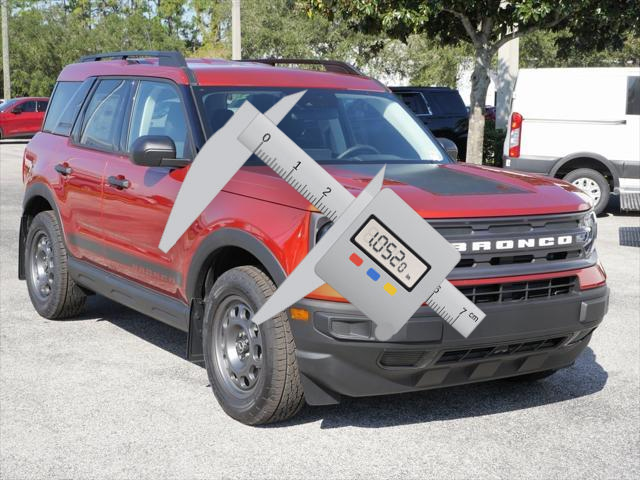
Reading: {"value": 1.0520, "unit": "in"}
